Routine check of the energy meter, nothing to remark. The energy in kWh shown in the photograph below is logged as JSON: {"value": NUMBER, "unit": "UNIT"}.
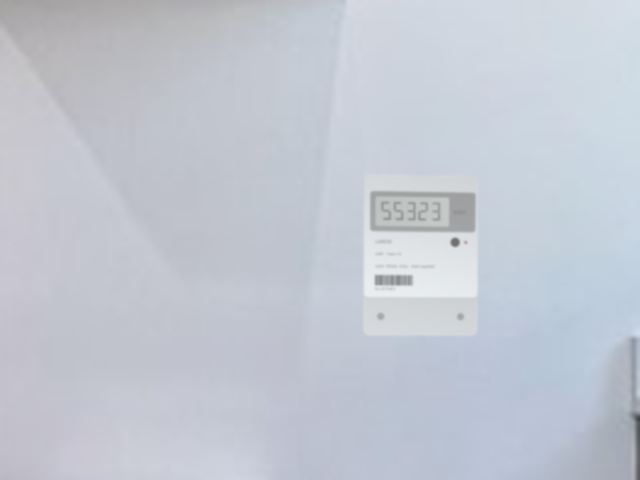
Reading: {"value": 55323, "unit": "kWh"}
